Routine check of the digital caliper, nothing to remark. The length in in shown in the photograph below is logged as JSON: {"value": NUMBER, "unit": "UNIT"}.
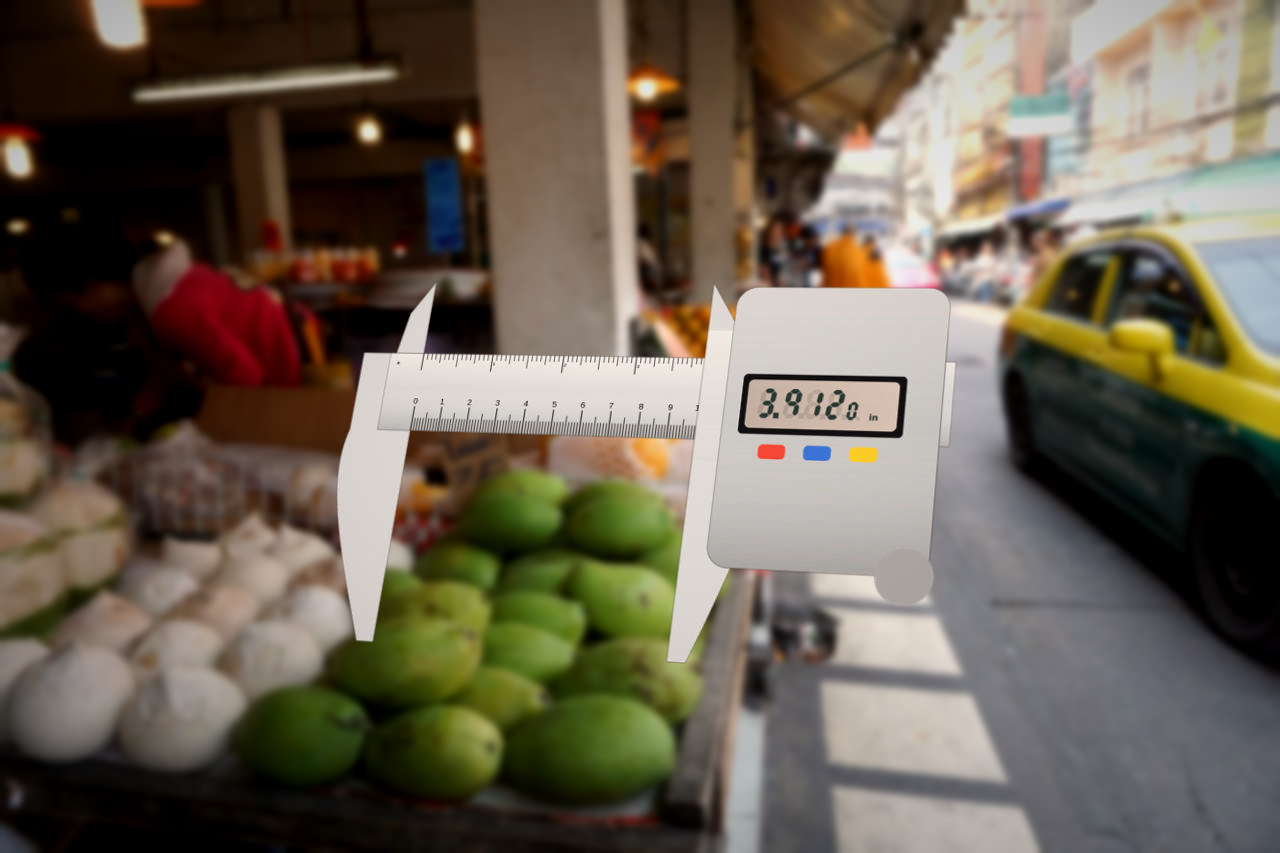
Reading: {"value": 3.9120, "unit": "in"}
